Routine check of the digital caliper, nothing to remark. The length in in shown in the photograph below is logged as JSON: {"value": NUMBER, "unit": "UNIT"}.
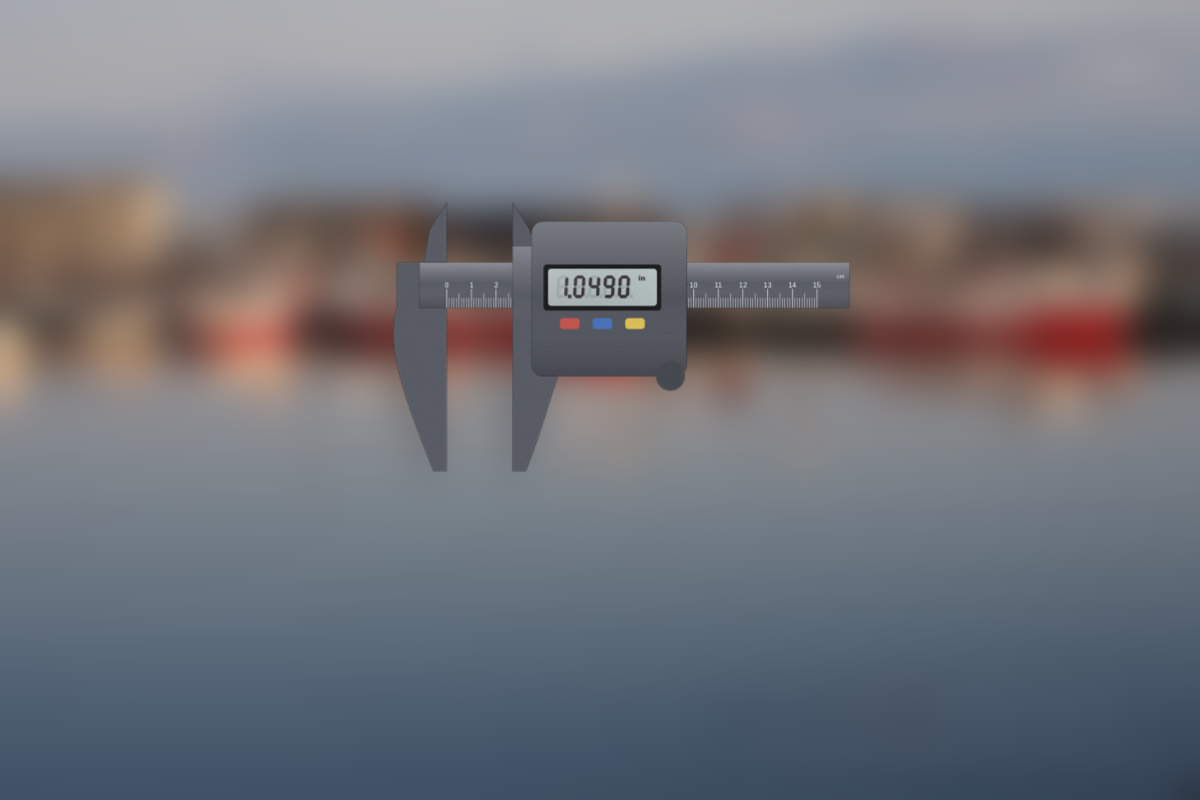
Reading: {"value": 1.0490, "unit": "in"}
